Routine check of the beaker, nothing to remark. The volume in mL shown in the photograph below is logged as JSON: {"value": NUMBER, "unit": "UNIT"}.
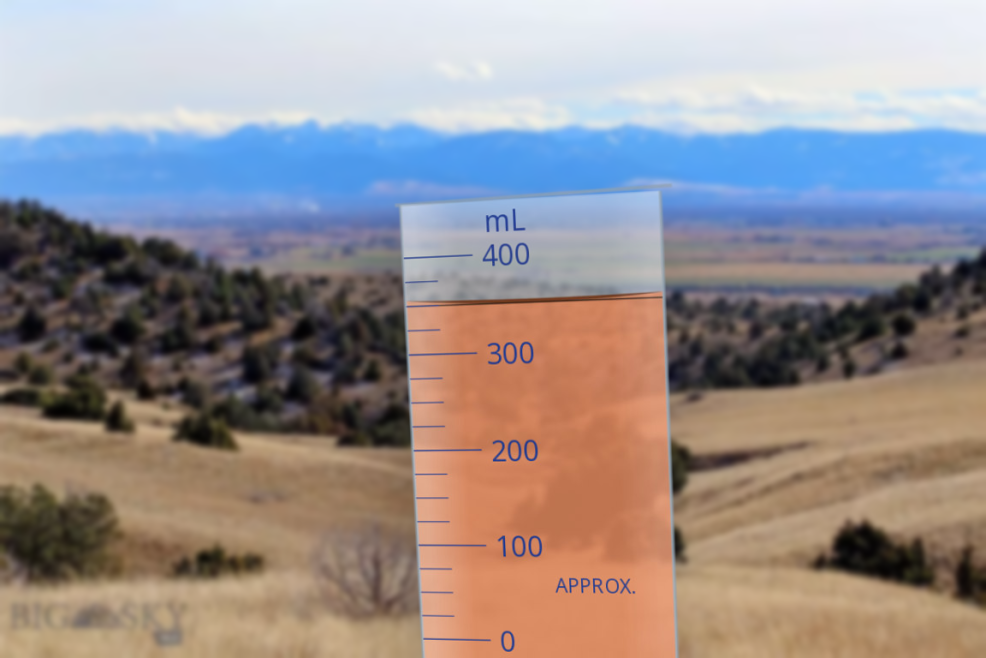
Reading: {"value": 350, "unit": "mL"}
